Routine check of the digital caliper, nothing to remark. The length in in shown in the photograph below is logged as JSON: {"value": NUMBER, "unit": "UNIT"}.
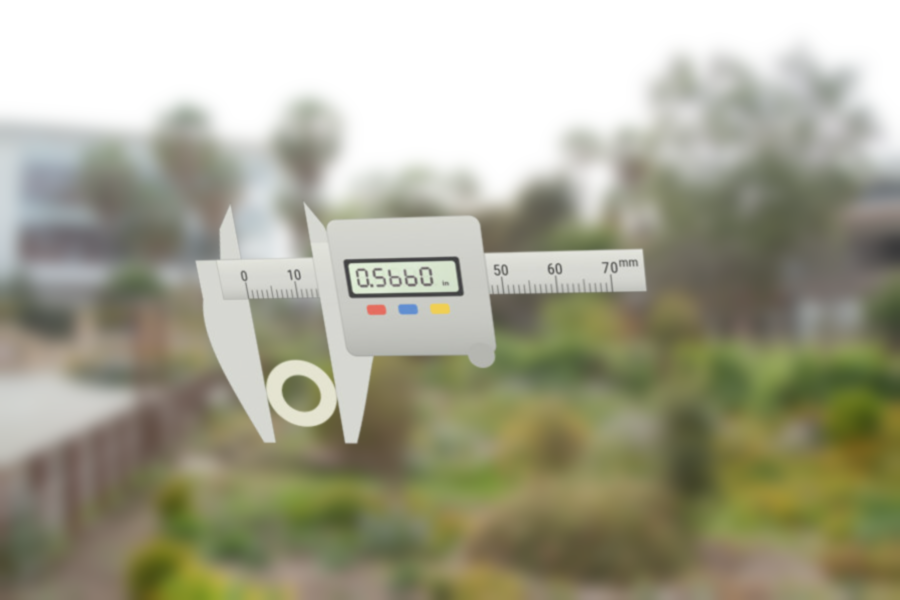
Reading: {"value": 0.5660, "unit": "in"}
